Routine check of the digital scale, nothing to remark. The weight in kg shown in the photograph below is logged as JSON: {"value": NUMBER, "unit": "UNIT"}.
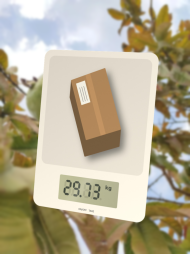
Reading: {"value": 29.73, "unit": "kg"}
